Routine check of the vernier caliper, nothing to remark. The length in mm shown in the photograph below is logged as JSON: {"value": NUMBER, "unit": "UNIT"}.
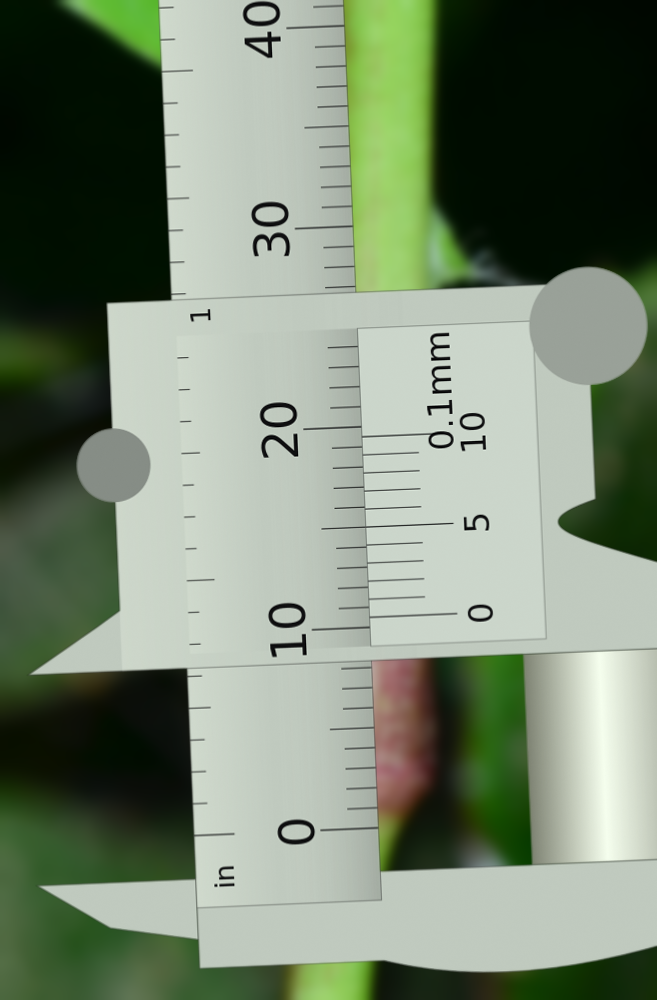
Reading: {"value": 10.5, "unit": "mm"}
